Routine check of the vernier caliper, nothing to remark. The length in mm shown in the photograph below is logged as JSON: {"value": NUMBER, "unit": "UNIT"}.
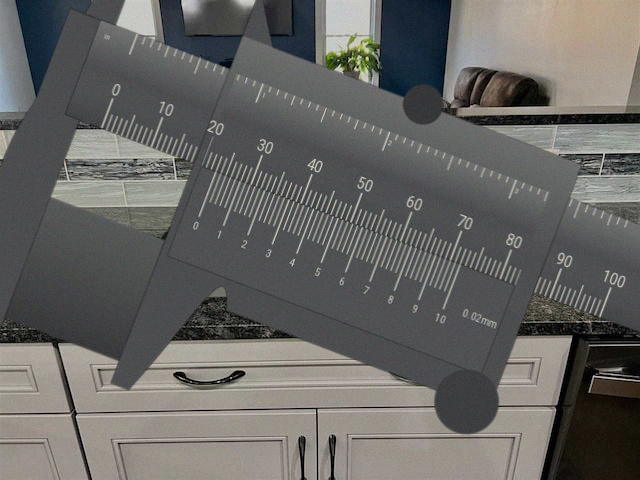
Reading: {"value": 23.0, "unit": "mm"}
